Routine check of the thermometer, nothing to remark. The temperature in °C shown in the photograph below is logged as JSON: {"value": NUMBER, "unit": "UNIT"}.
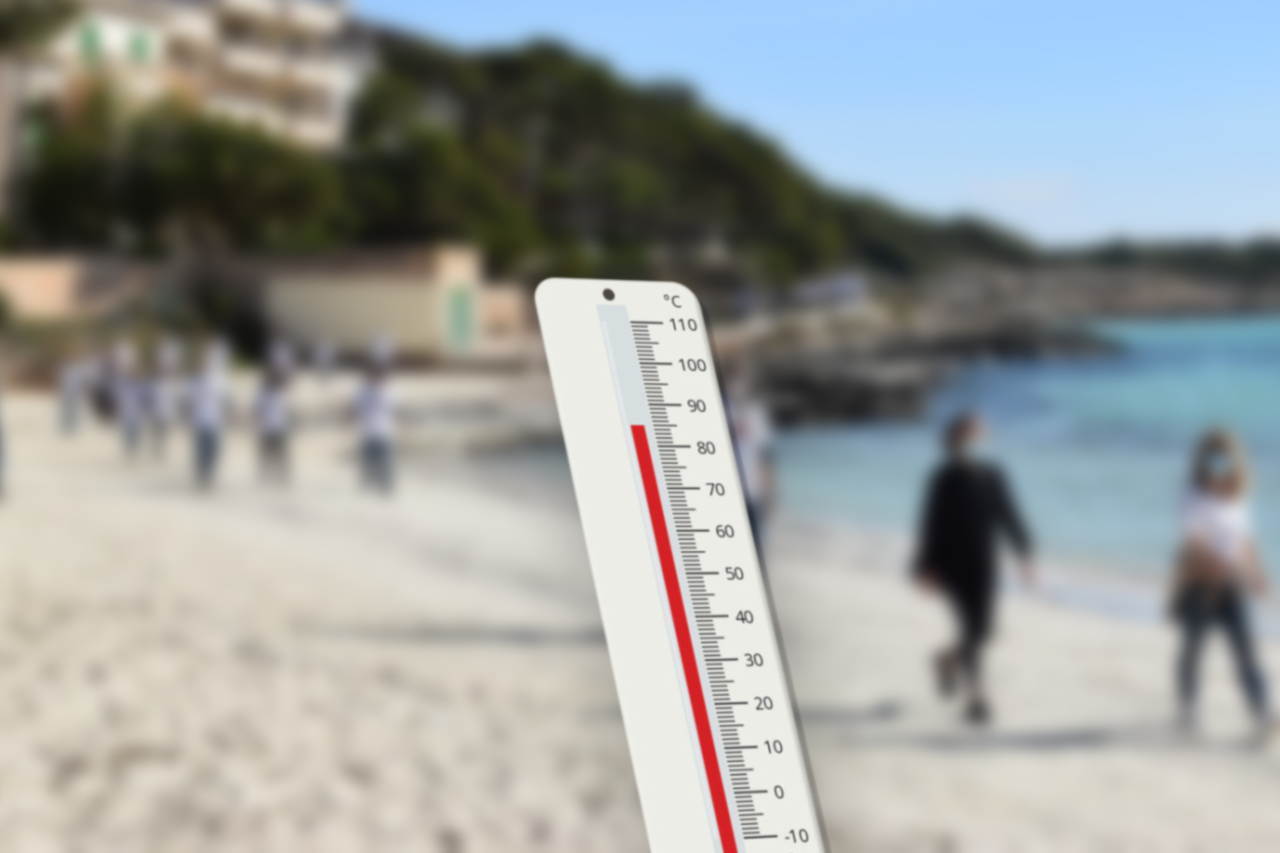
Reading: {"value": 85, "unit": "°C"}
